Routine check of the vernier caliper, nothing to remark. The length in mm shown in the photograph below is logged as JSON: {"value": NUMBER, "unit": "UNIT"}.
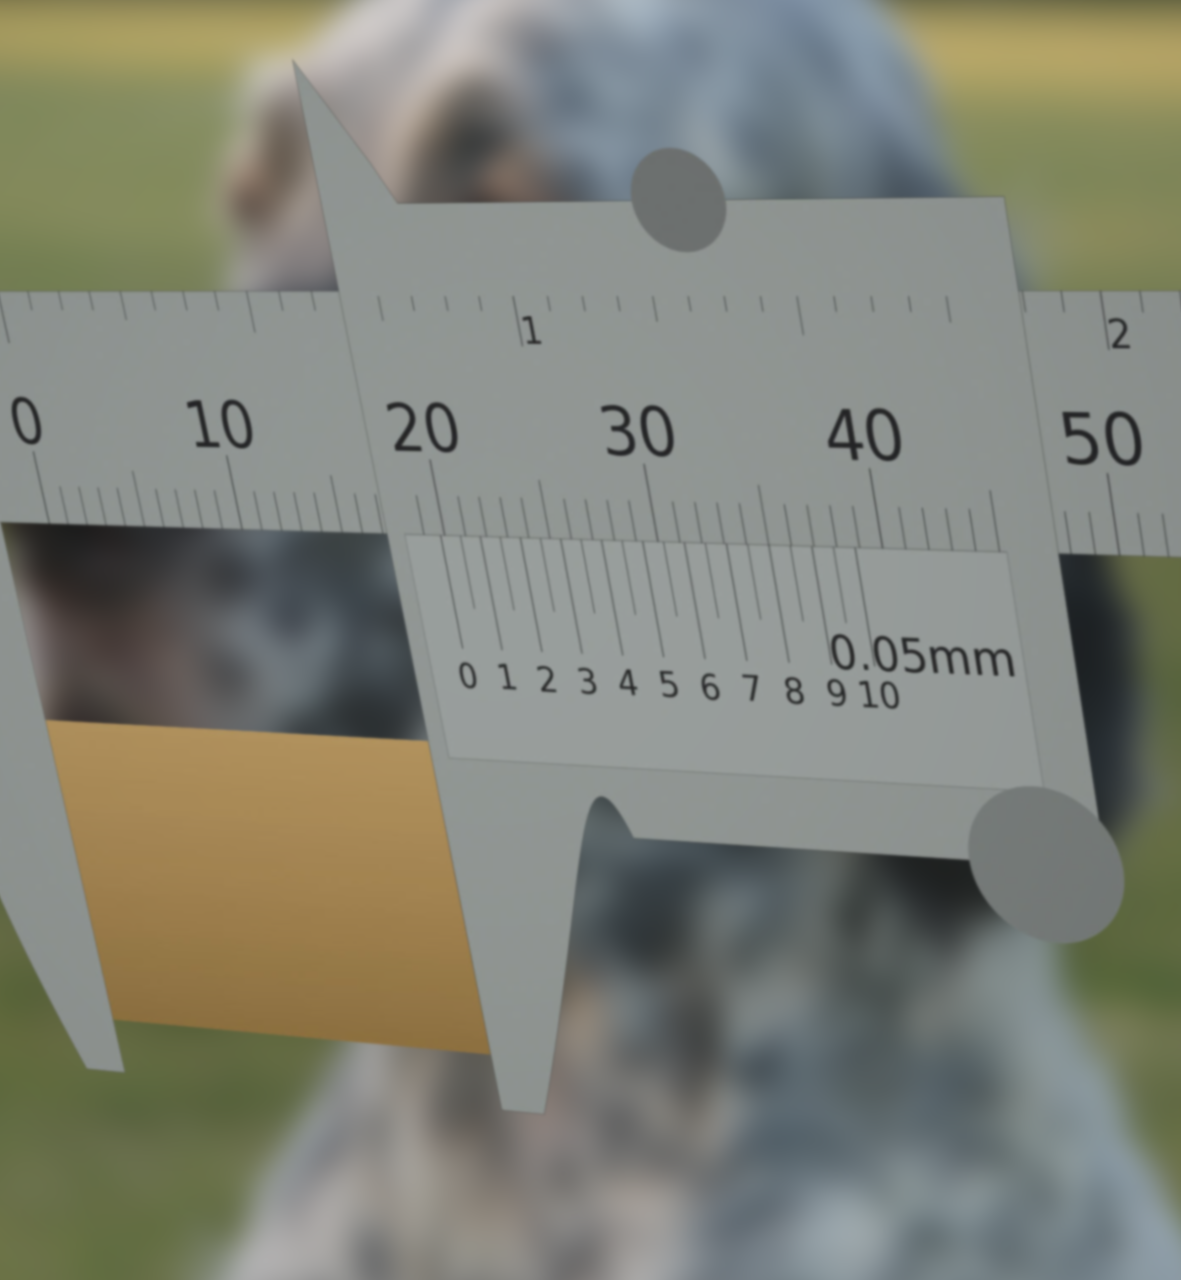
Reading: {"value": 19.8, "unit": "mm"}
